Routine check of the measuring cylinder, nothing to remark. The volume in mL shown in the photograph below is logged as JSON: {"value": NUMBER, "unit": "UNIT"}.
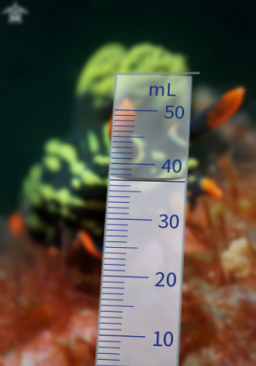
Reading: {"value": 37, "unit": "mL"}
